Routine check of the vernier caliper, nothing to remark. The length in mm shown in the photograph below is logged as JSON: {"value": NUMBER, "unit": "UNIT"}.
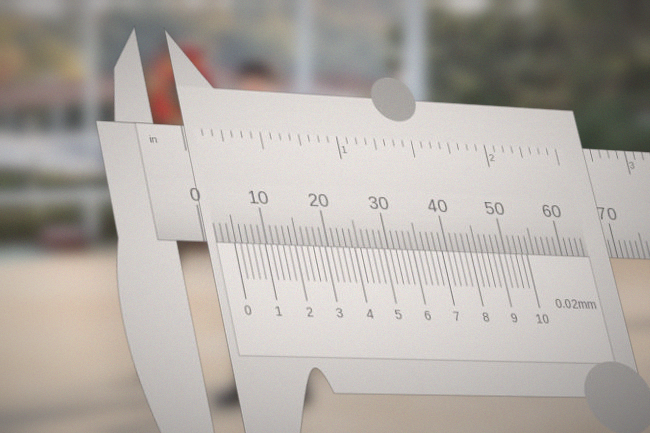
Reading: {"value": 4.8, "unit": "mm"}
